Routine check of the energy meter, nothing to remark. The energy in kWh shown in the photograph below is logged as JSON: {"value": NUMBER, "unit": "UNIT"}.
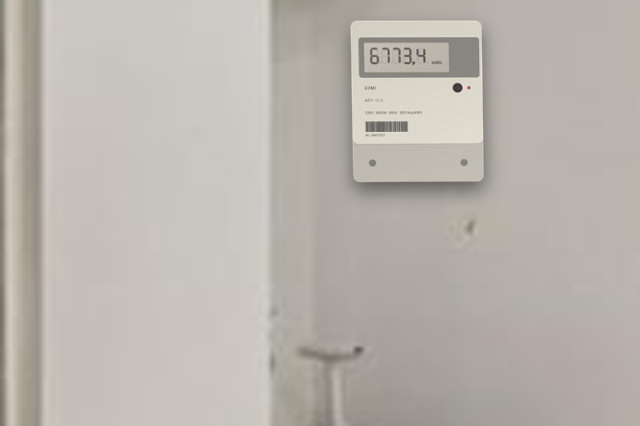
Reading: {"value": 6773.4, "unit": "kWh"}
